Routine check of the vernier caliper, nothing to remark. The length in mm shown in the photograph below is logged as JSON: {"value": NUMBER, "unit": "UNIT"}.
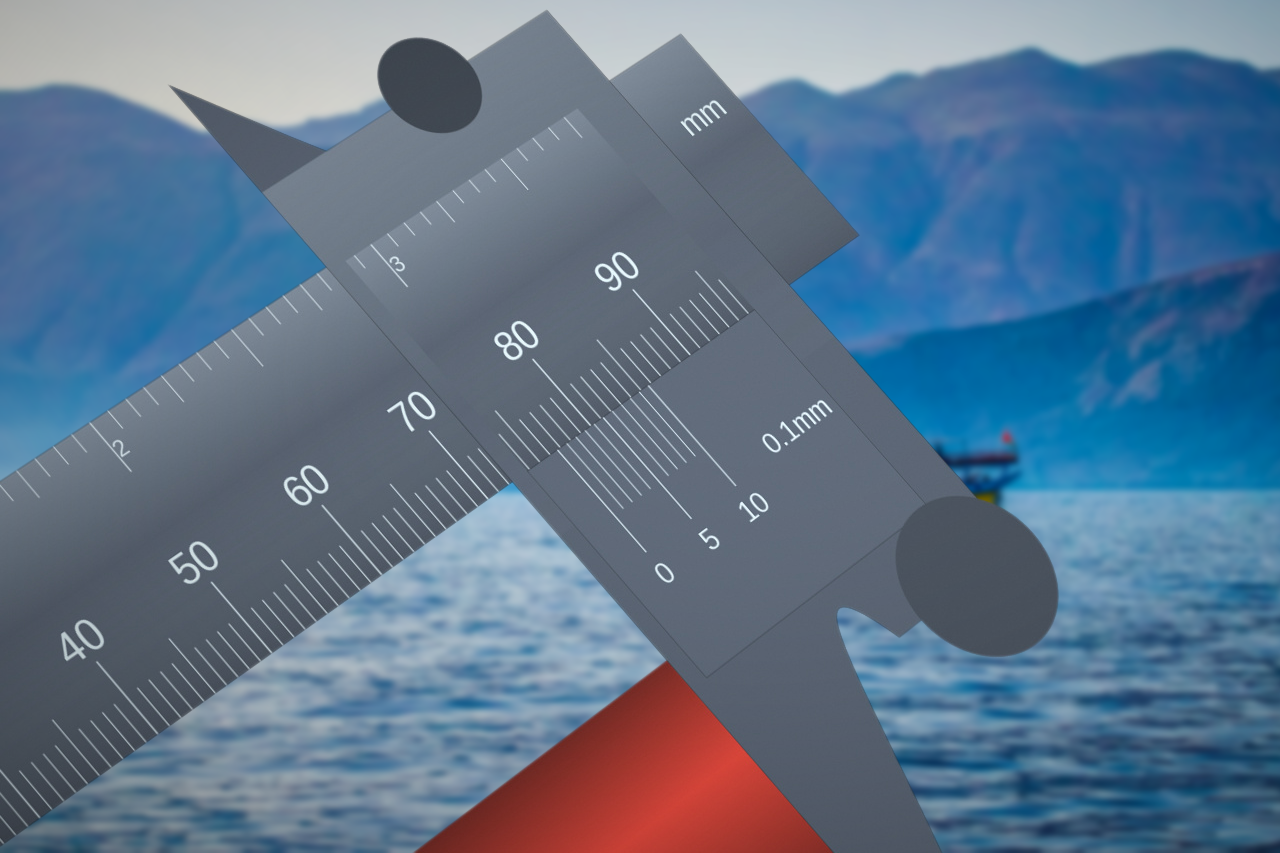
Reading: {"value": 76.7, "unit": "mm"}
